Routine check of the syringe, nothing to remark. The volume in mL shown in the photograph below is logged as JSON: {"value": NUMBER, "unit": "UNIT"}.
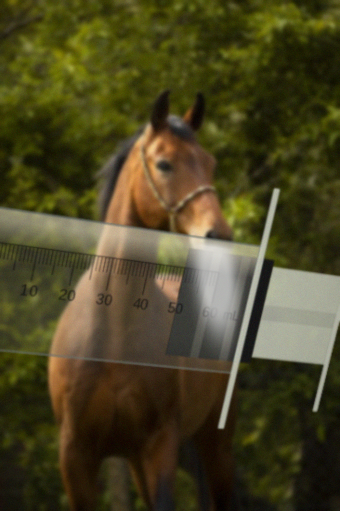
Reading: {"value": 50, "unit": "mL"}
